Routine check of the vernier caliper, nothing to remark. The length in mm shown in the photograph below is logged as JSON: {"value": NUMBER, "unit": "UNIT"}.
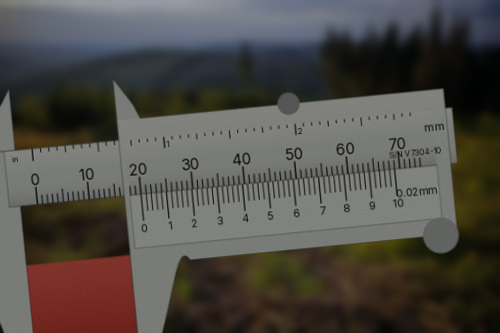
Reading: {"value": 20.0, "unit": "mm"}
